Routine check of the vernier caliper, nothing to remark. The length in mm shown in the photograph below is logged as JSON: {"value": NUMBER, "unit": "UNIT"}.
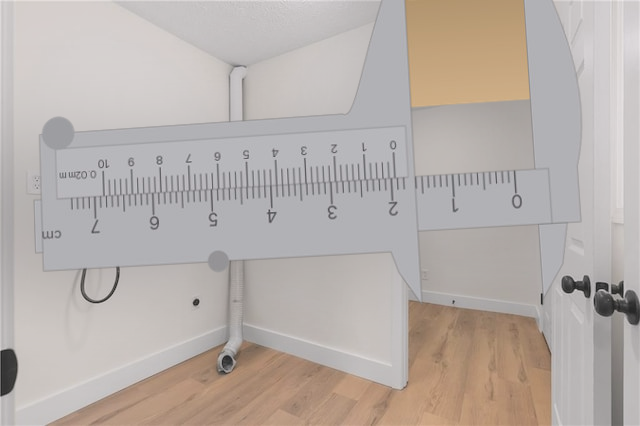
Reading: {"value": 19.4, "unit": "mm"}
